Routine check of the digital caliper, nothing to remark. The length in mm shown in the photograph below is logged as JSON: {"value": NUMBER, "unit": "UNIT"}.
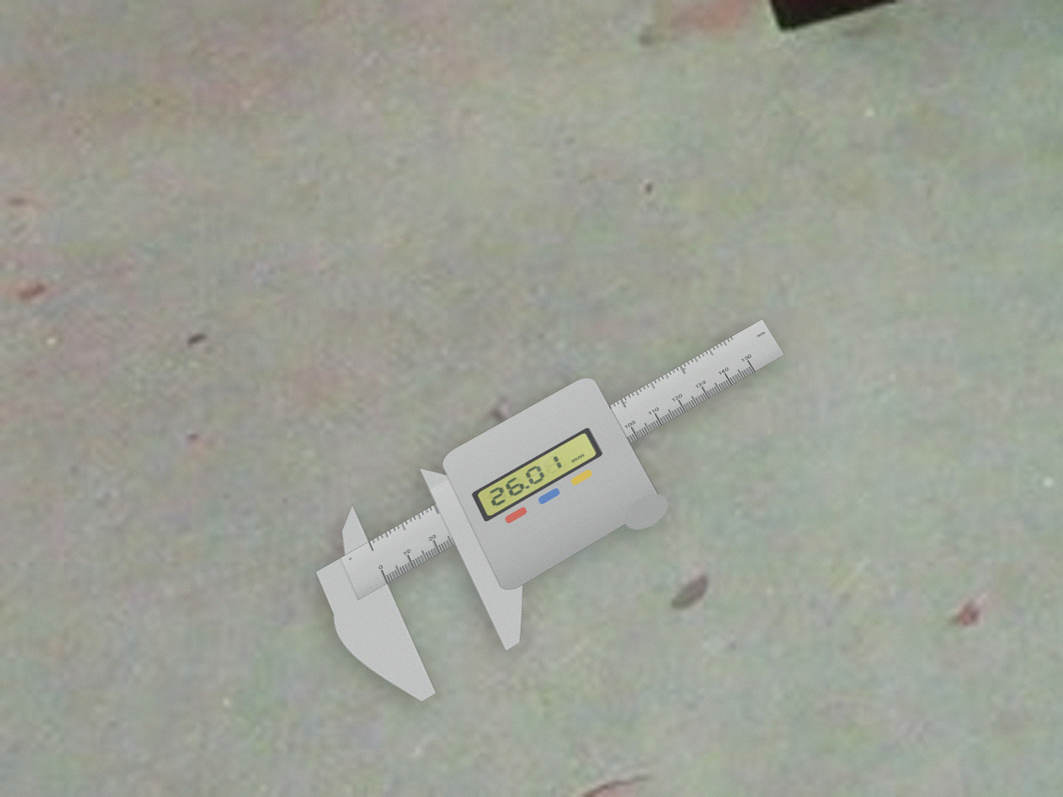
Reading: {"value": 26.01, "unit": "mm"}
